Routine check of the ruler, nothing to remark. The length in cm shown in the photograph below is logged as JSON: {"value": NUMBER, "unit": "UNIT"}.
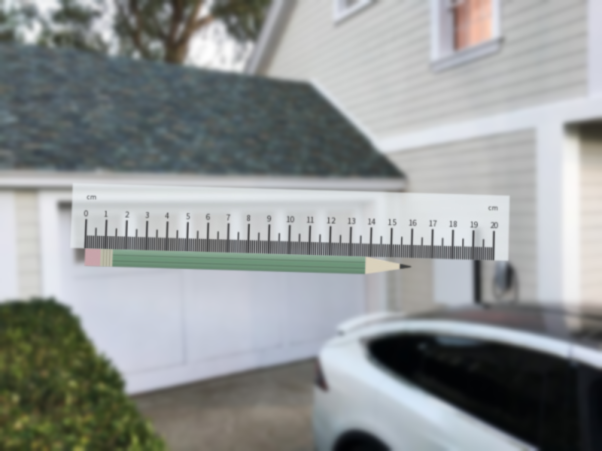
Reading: {"value": 16, "unit": "cm"}
